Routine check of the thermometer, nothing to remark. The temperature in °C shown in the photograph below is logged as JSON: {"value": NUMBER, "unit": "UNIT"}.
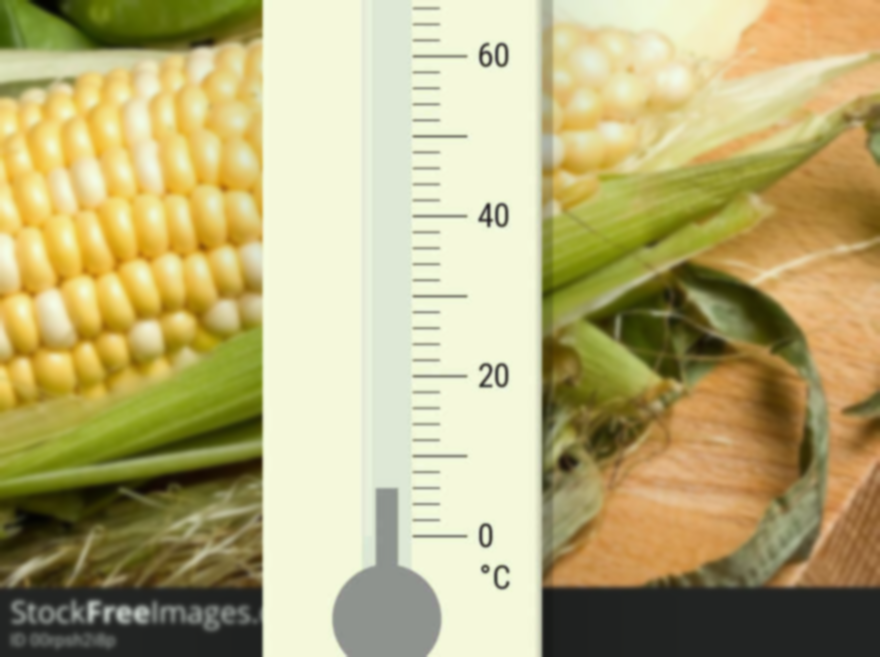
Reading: {"value": 6, "unit": "°C"}
